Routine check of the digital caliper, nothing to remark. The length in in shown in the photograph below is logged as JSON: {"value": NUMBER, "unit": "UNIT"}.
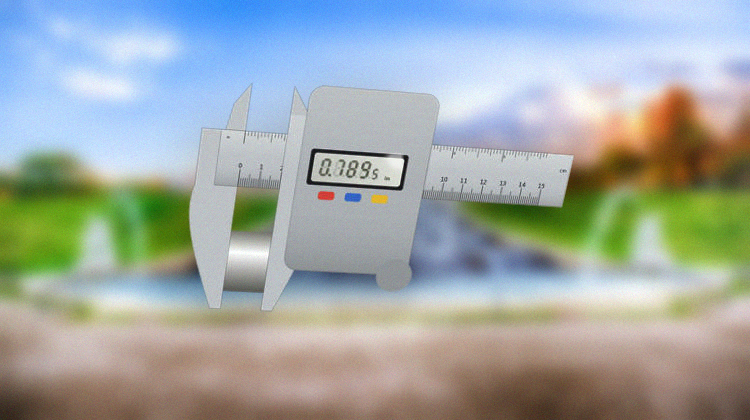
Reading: {"value": 0.7895, "unit": "in"}
